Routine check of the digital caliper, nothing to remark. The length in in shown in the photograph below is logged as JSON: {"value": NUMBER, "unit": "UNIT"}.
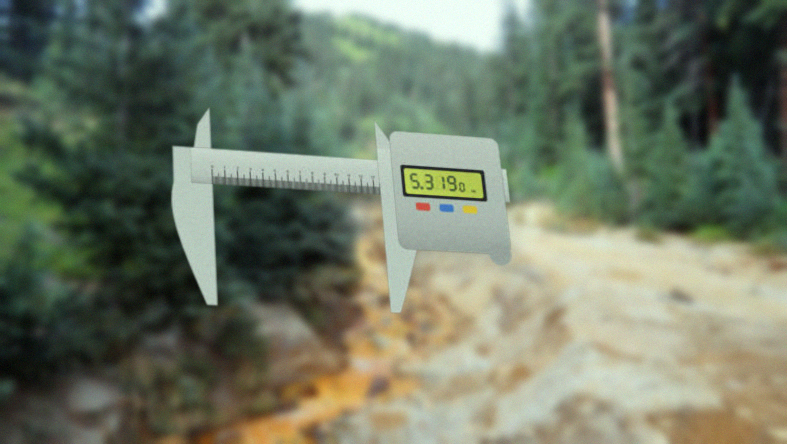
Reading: {"value": 5.3190, "unit": "in"}
